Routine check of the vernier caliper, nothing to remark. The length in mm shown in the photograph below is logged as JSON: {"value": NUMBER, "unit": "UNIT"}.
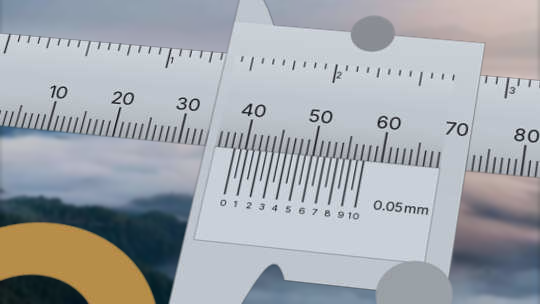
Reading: {"value": 38.4, "unit": "mm"}
